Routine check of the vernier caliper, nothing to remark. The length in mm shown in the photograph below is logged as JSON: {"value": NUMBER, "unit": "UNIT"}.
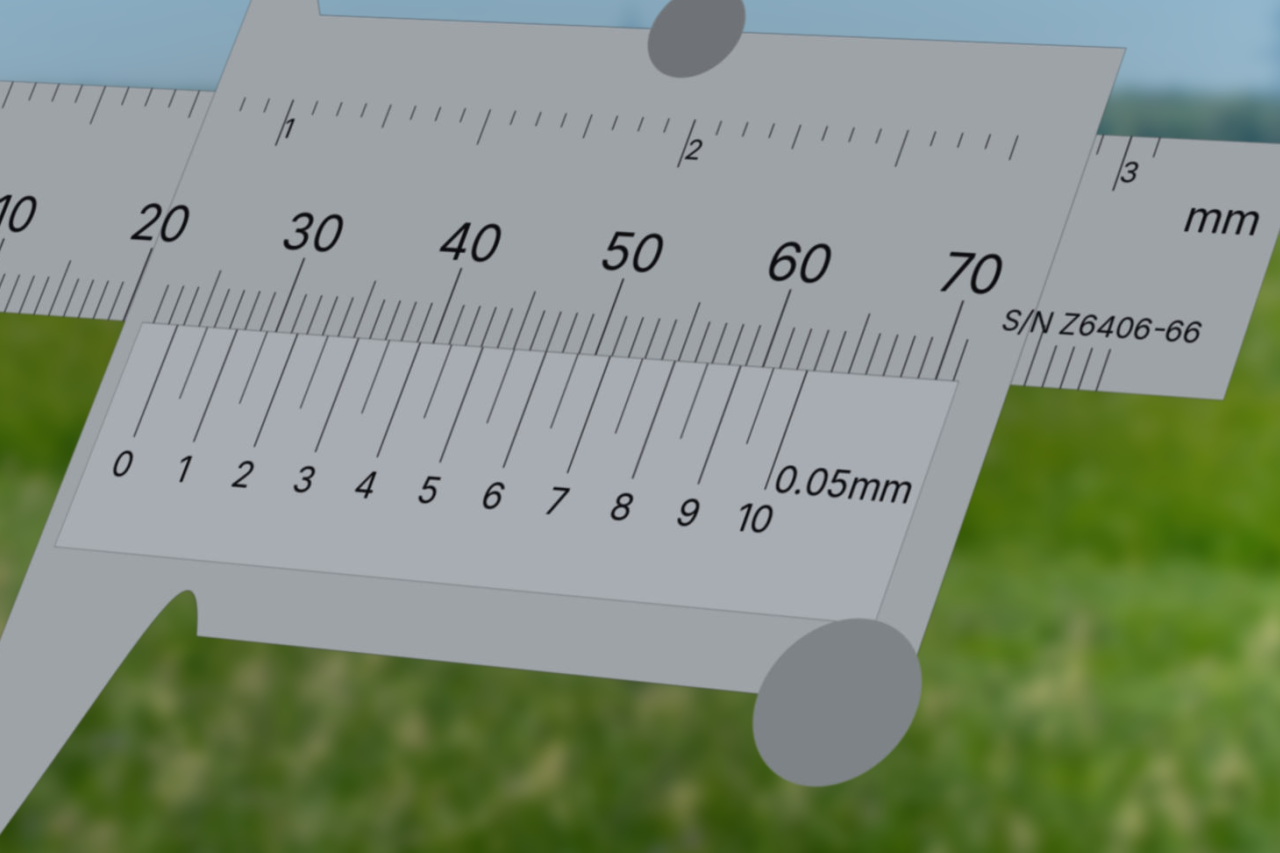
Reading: {"value": 23.6, "unit": "mm"}
